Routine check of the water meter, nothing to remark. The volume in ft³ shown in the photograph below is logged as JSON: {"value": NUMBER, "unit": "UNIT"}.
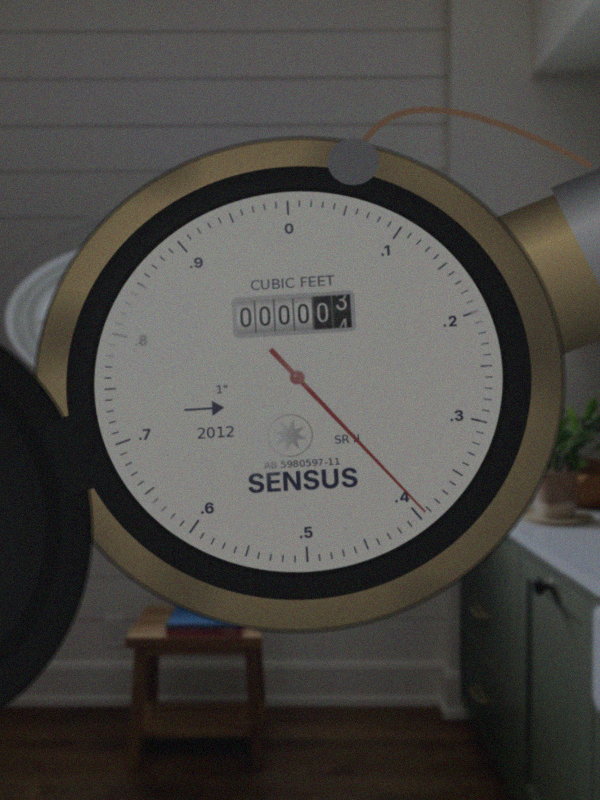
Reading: {"value": 3.39, "unit": "ft³"}
